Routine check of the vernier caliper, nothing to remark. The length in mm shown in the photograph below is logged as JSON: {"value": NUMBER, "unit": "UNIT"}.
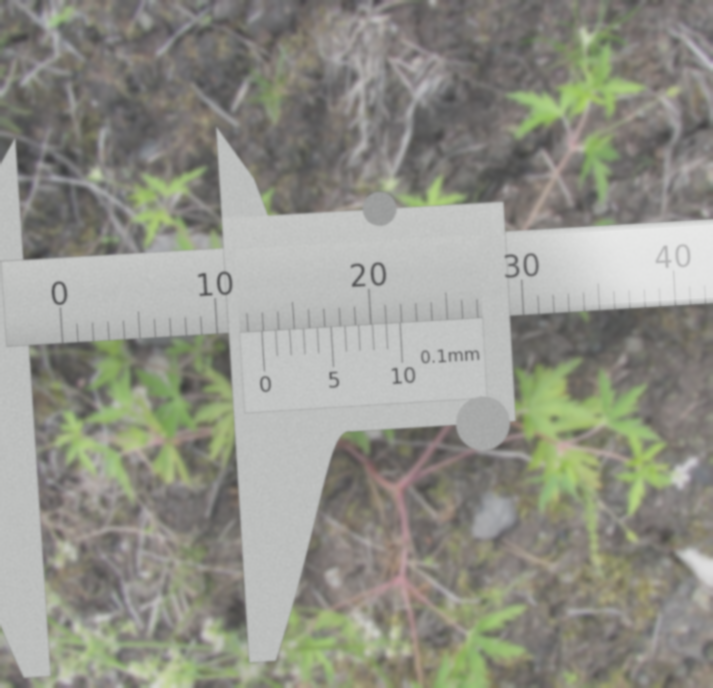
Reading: {"value": 12.9, "unit": "mm"}
